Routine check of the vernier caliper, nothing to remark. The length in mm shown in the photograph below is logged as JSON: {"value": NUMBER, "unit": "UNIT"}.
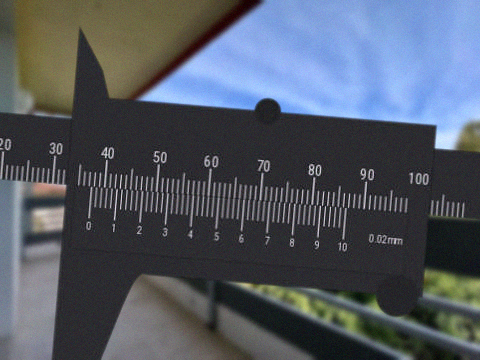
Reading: {"value": 37.5, "unit": "mm"}
